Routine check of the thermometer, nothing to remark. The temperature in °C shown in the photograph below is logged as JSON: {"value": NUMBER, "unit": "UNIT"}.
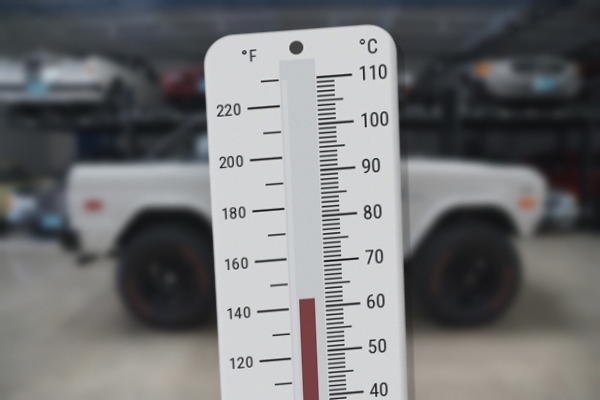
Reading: {"value": 62, "unit": "°C"}
